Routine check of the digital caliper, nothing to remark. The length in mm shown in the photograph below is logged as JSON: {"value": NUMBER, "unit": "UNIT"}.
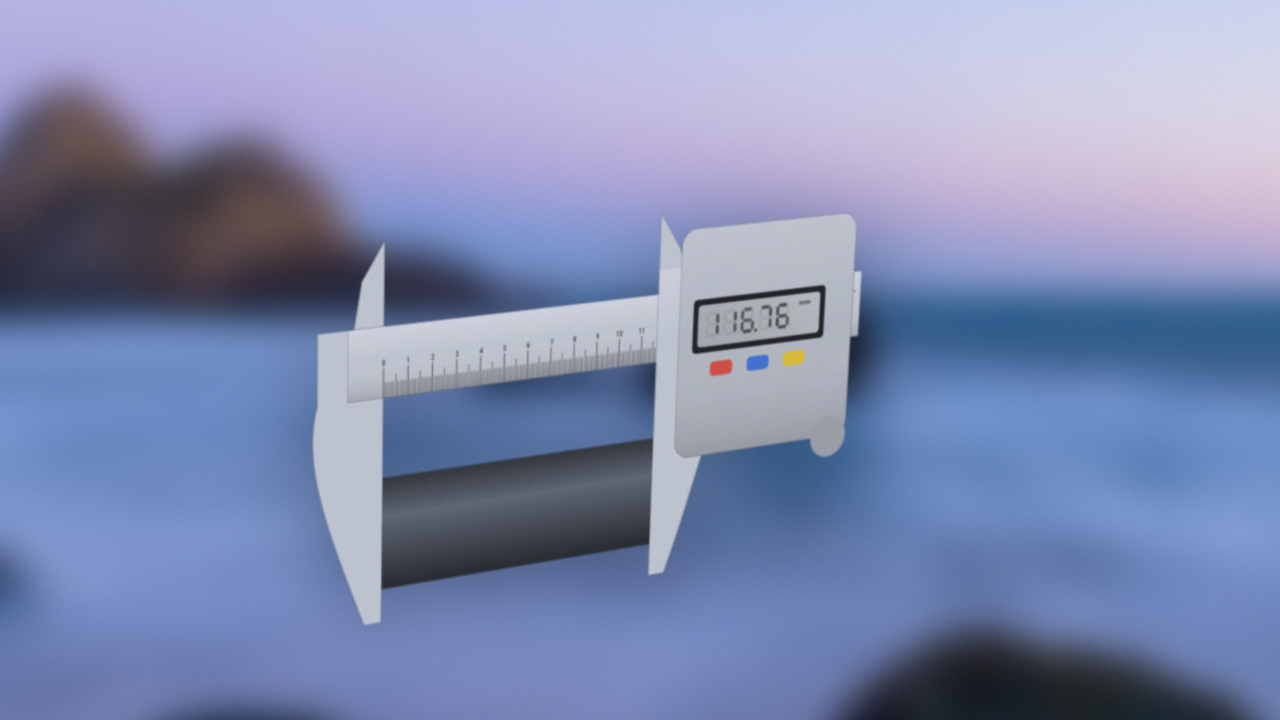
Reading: {"value": 116.76, "unit": "mm"}
